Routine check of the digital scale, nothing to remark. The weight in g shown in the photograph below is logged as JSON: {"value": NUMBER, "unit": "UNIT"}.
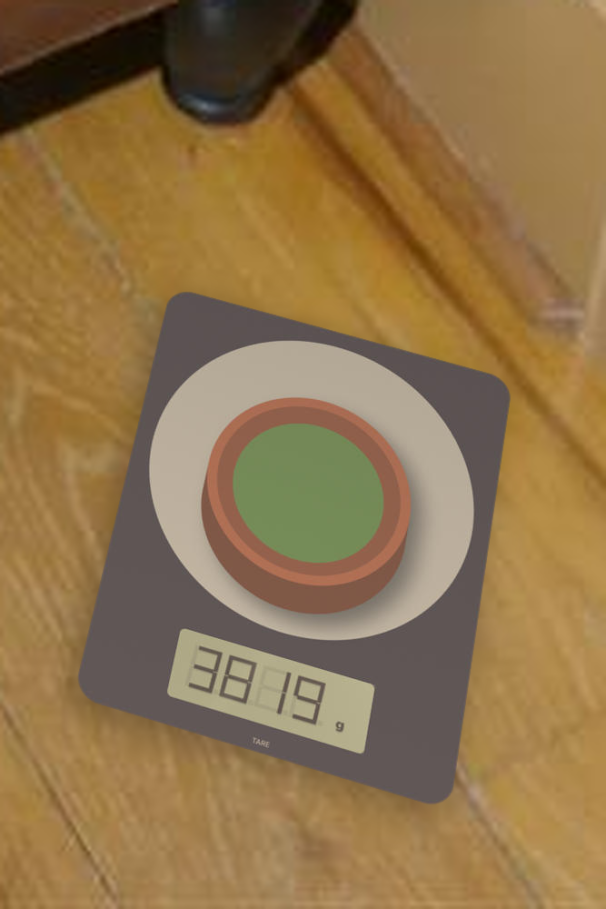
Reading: {"value": 3819, "unit": "g"}
